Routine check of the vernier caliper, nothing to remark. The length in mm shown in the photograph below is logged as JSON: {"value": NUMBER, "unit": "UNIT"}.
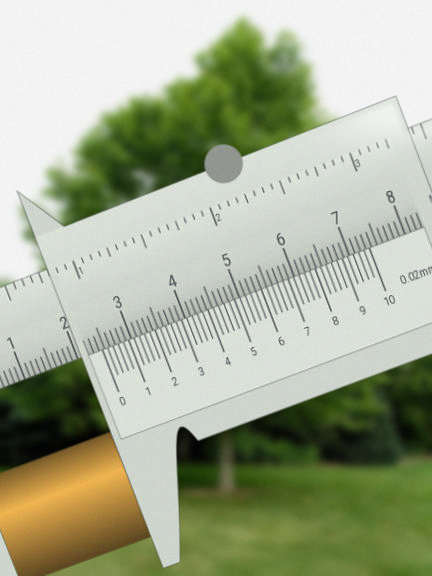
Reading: {"value": 24.6, "unit": "mm"}
